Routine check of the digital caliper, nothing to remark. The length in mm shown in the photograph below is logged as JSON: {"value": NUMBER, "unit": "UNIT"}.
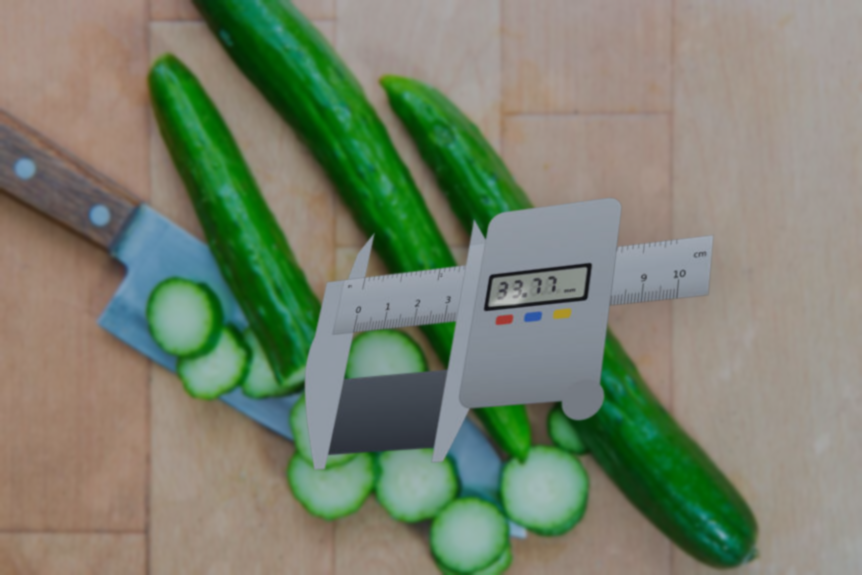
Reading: {"value": 33.77, "unit": "mm"}
